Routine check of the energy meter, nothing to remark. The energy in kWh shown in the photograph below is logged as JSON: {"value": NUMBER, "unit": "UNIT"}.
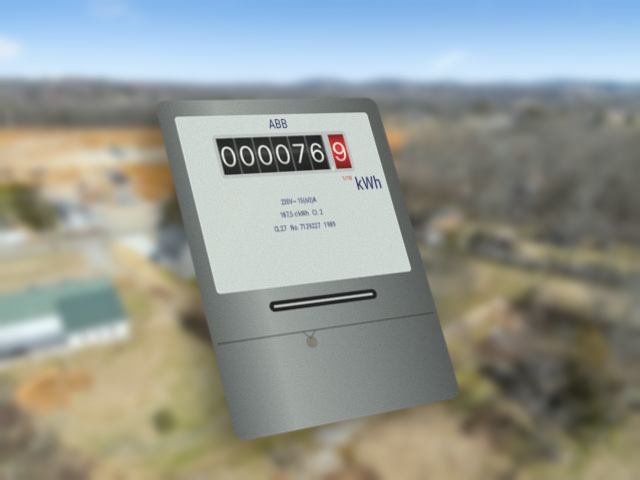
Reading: {"value": 76.9, "unit": "kWh"}
